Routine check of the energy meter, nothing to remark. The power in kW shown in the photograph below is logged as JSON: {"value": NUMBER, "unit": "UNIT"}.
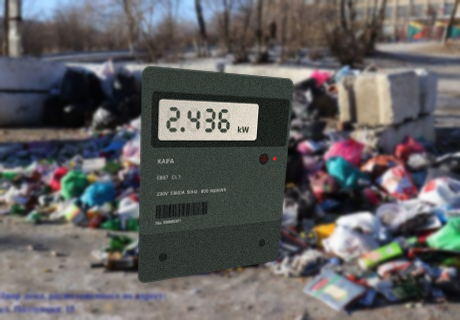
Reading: {"value": 2.436, "unit": "kW"}
